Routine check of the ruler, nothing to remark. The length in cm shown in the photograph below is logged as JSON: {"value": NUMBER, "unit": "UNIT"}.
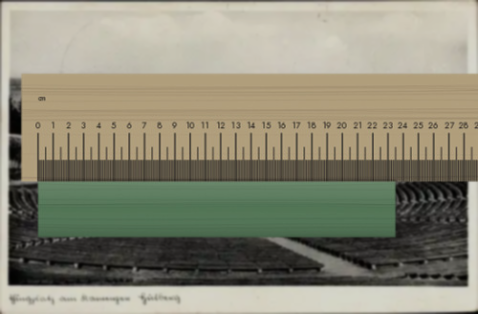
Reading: {"value": 23.5, "unit": "cm"}
